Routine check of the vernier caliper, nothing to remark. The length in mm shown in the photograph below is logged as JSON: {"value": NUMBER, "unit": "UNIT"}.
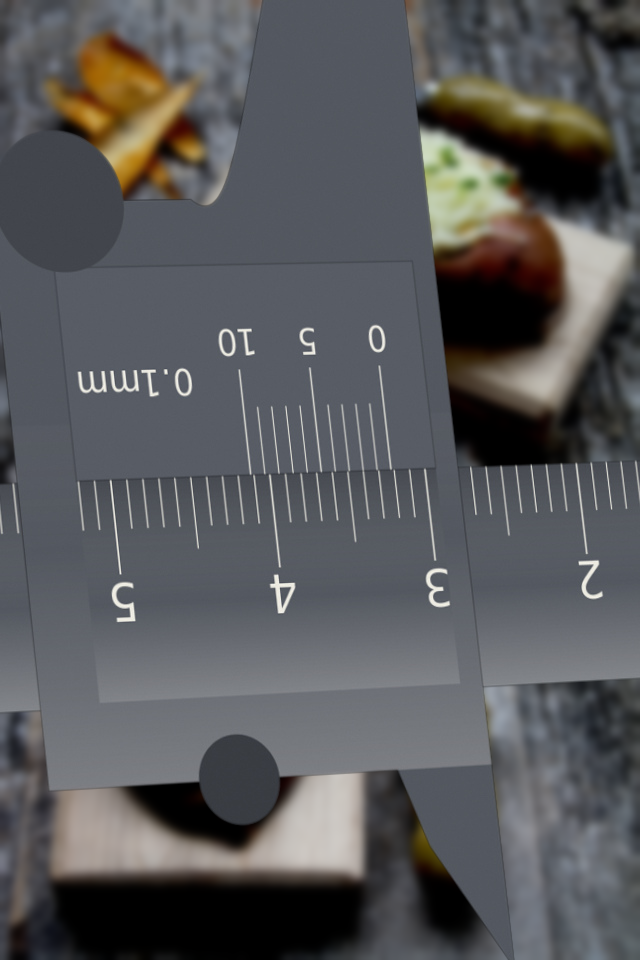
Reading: {"value": 32.2, "unit": "mm"}
